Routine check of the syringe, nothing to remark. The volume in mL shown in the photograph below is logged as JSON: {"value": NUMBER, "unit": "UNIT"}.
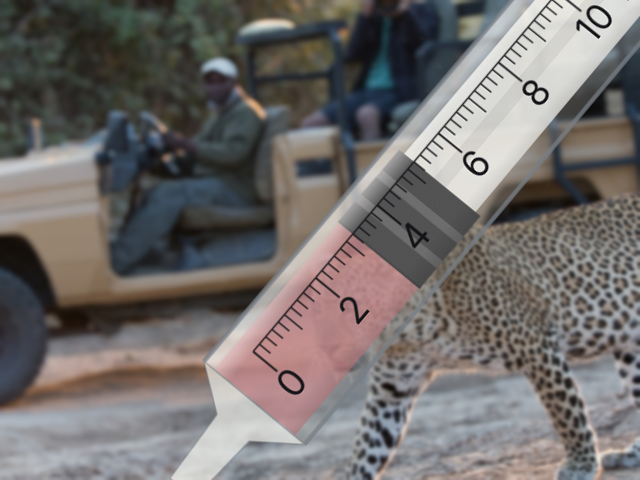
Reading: {"value": 3.2, "unit": "mL"}
